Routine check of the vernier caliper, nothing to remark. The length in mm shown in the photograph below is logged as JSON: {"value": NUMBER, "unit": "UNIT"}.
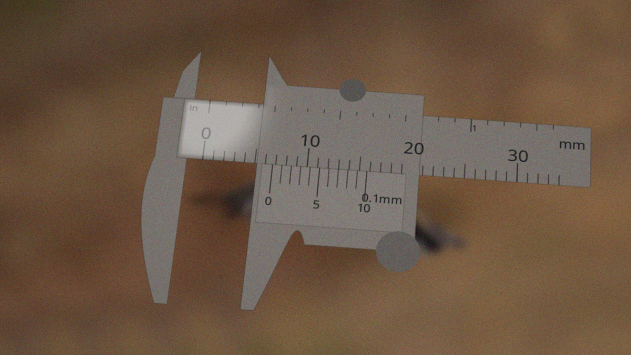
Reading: {"value": 6.7, "unit": "mm"}
